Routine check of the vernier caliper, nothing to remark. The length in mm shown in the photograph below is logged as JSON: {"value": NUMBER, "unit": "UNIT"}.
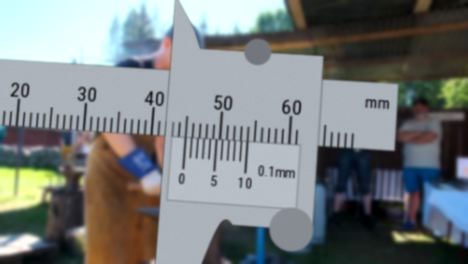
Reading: {"value": 45.0, "unit": "mm"}
